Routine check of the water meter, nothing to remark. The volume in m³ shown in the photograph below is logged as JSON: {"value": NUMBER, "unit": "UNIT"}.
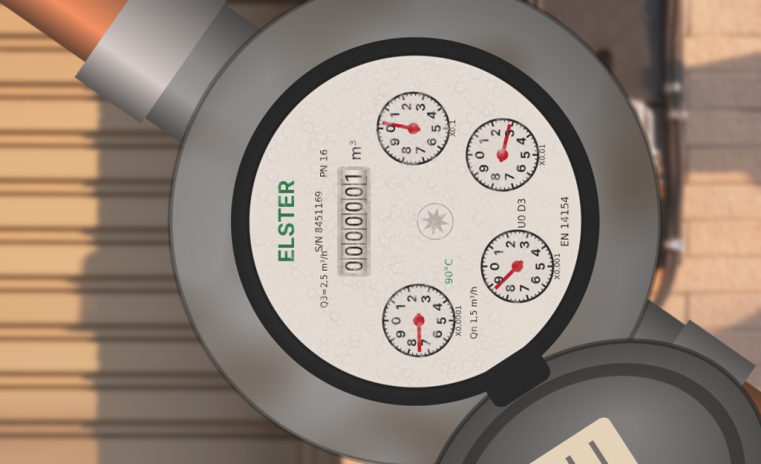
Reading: {"value": 1.0287, "unit": "m³"}
